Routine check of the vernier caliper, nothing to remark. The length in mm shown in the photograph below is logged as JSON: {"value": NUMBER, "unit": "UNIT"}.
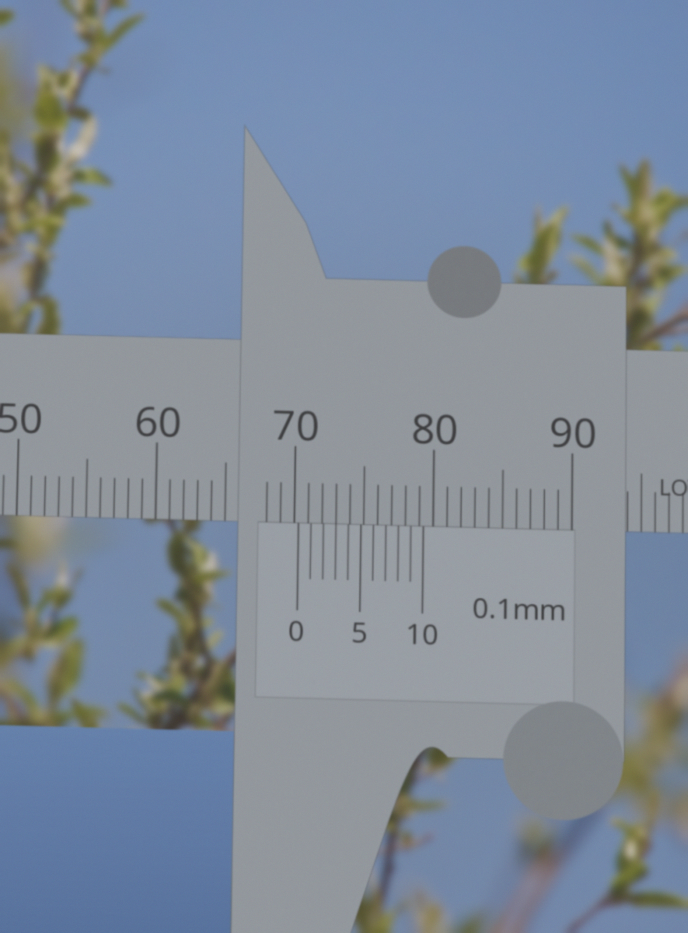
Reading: {"value": 70.3, "unit": "mm"}
